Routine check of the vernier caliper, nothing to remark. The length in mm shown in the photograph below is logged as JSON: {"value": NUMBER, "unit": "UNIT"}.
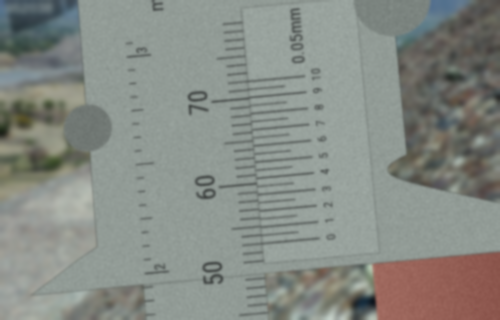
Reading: {"value": 53.0, "unit": "mm"}
